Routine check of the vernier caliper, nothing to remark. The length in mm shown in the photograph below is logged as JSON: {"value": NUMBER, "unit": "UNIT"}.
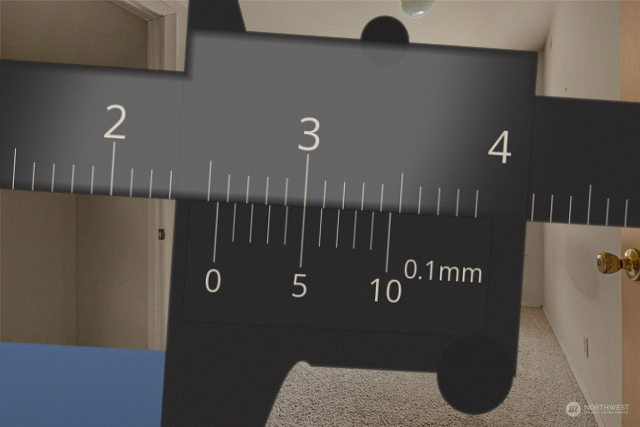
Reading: {"value": 25.5, "unit": "mm"}
